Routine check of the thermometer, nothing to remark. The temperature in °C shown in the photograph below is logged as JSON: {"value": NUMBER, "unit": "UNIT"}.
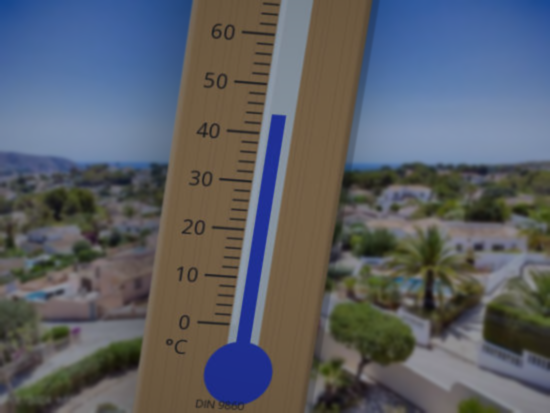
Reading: {"value": 44, "unit": "°C"}
